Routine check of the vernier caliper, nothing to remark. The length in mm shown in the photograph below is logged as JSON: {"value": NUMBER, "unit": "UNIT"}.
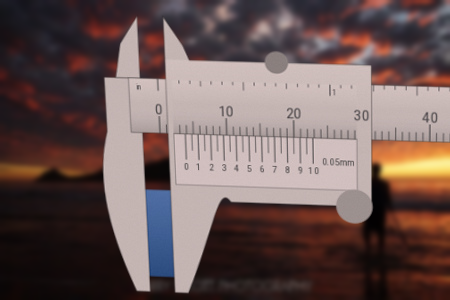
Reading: {"value": 3.8, "unit": "mm"}
